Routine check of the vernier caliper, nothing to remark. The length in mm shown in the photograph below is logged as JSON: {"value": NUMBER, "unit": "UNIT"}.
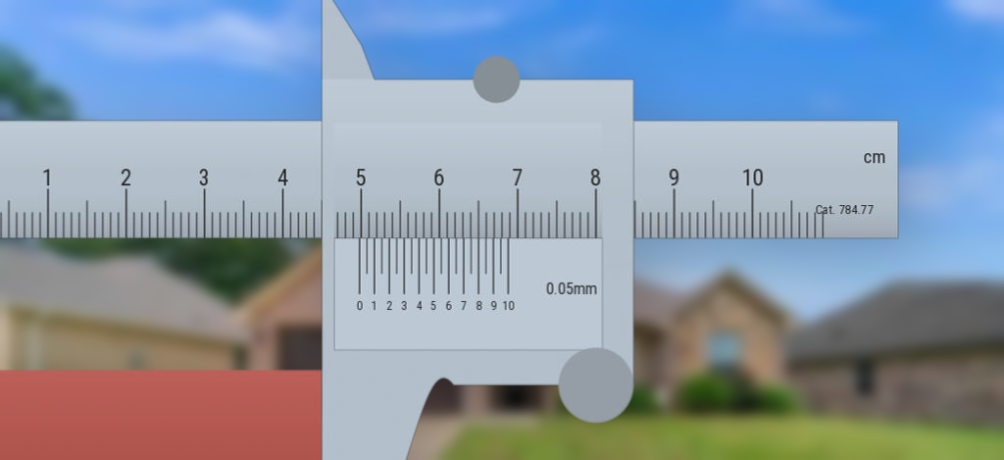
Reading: {"value": 49.8, "unit": "mm"}
